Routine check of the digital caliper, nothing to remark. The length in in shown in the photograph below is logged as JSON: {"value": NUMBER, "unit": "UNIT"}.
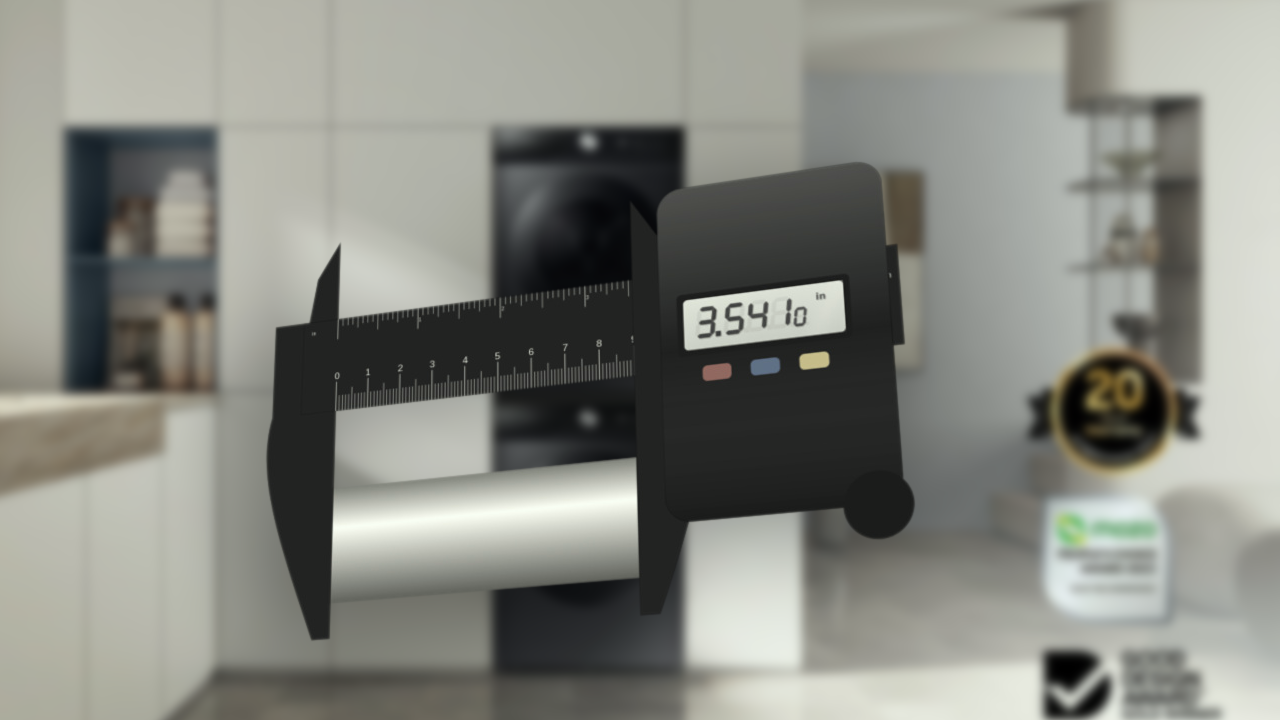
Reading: {"value": 3.5410, "unit": "in"}
